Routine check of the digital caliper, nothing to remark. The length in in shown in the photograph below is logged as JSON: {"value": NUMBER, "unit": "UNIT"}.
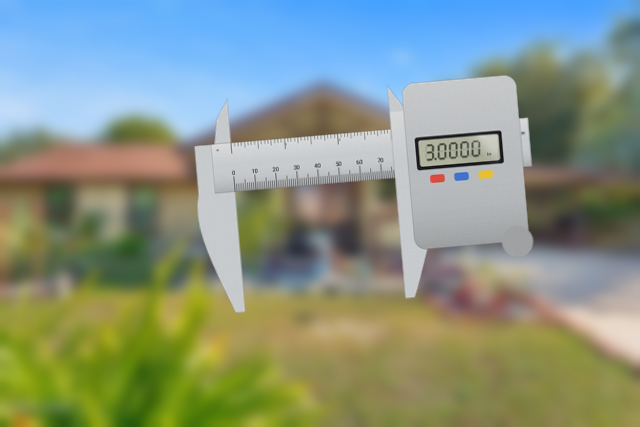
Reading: {"value": 3.0000, "unit": "in"}
